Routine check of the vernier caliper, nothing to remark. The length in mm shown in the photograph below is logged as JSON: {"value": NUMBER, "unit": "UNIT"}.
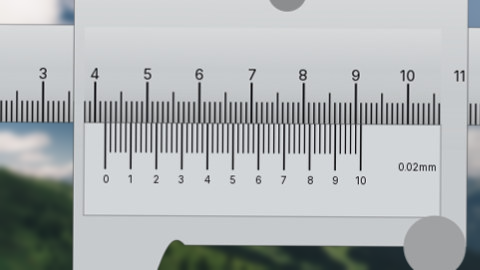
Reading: {"value": 42.0, "unit": "mm"}
